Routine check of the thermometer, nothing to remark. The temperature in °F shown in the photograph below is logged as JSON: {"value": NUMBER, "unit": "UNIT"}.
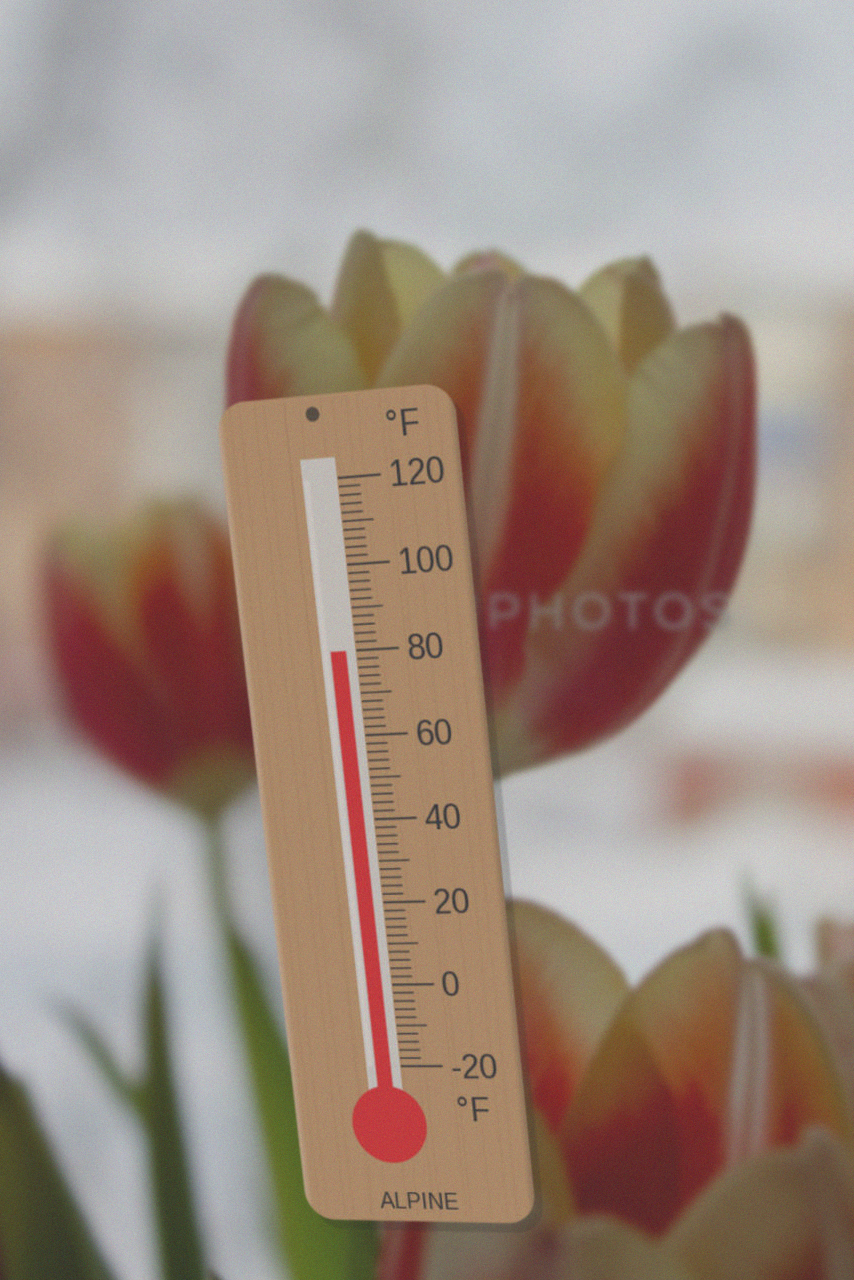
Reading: {"value": 80, "unit": "°F"}
